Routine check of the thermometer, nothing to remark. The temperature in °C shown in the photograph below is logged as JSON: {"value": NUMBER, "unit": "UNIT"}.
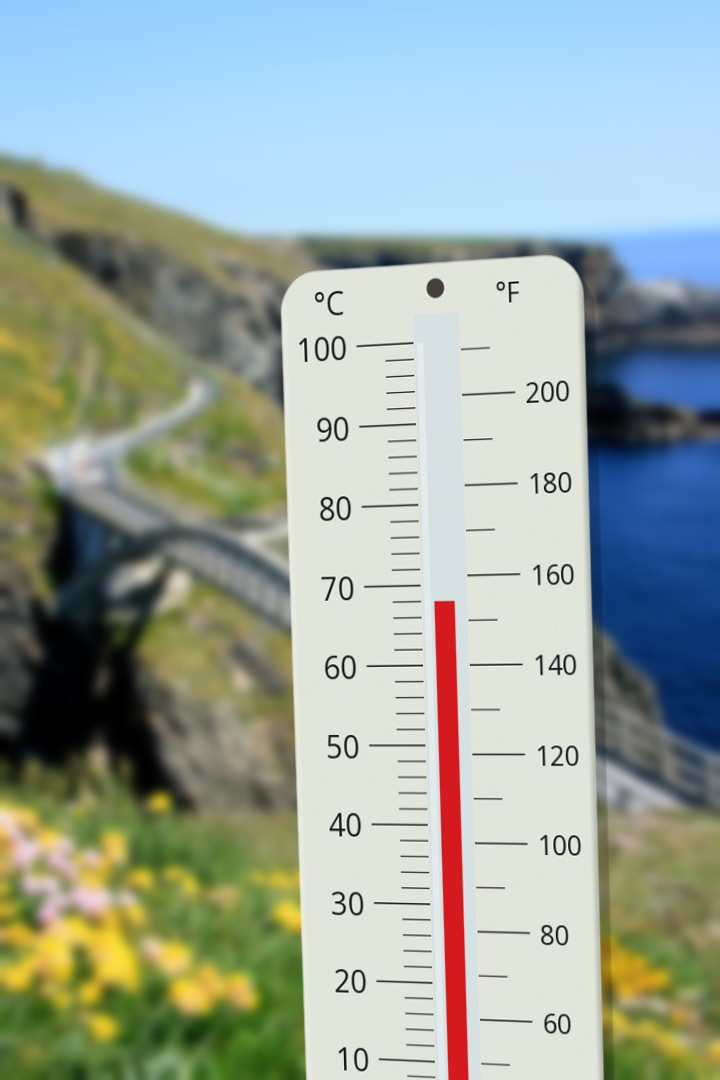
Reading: {"value": 68, "unit": "°C"}
